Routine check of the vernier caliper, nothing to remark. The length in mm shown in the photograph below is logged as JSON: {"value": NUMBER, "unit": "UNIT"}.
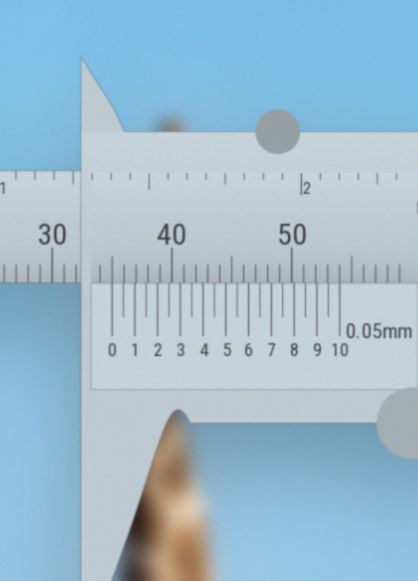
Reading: {"value": 35.0, "unit": "mm"}
